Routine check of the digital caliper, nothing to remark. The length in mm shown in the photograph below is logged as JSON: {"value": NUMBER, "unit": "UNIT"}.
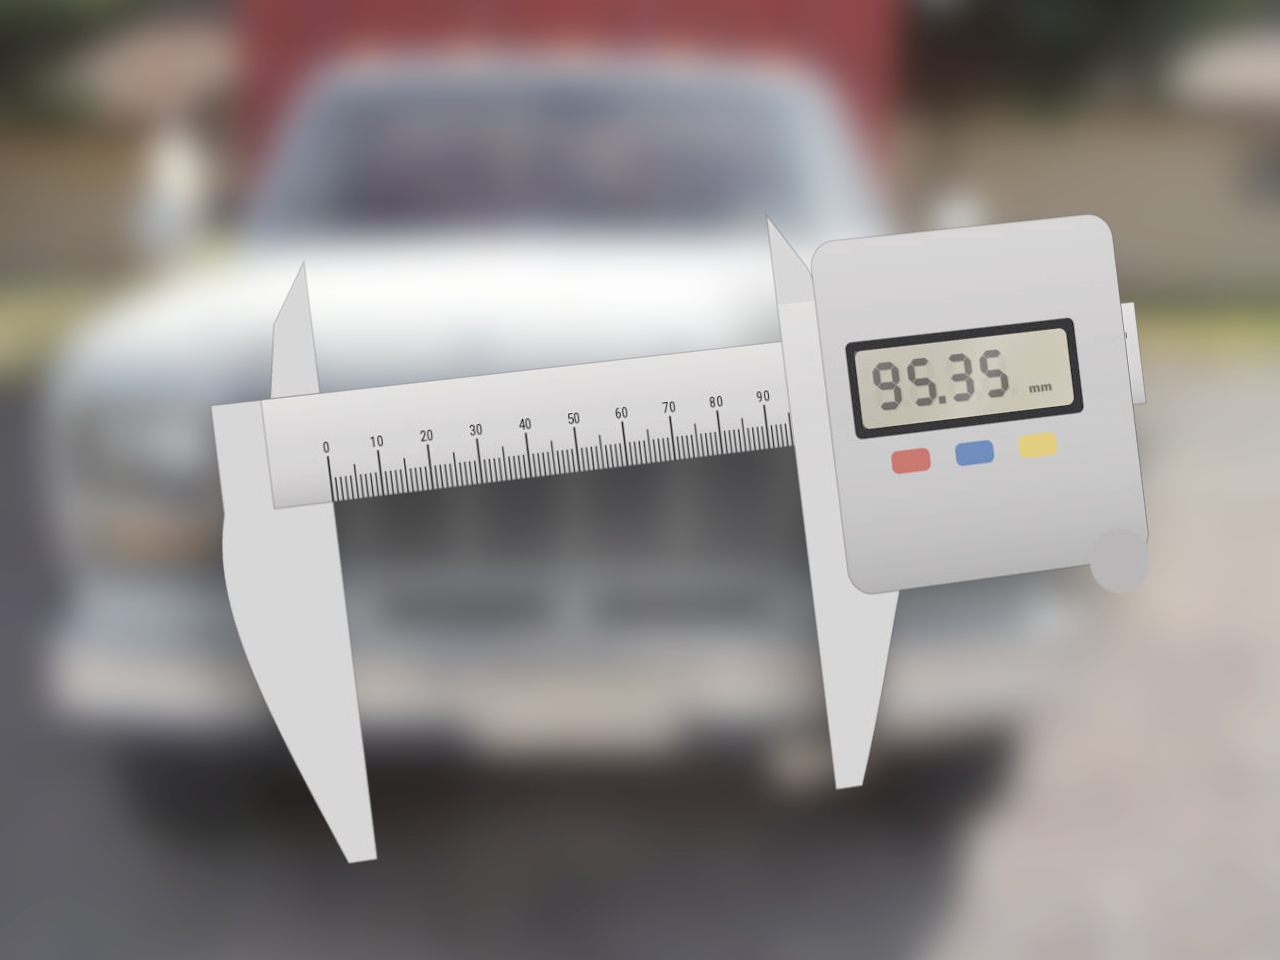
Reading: {"value": 95.35, "unit": "mm"}
